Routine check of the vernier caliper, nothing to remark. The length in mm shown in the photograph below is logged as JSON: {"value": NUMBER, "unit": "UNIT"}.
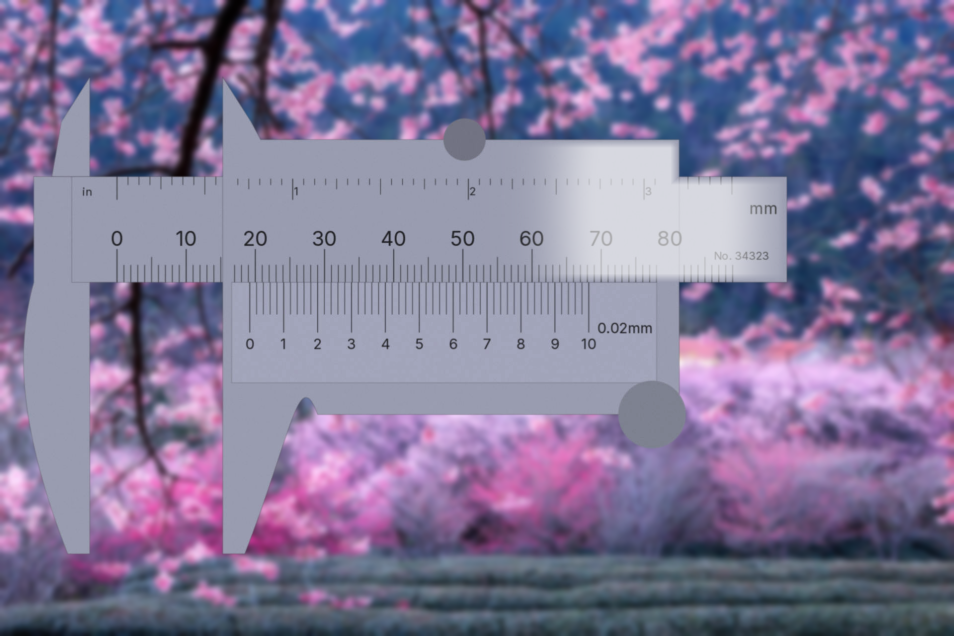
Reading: {"value": 19.2, "unit": "mm"}
